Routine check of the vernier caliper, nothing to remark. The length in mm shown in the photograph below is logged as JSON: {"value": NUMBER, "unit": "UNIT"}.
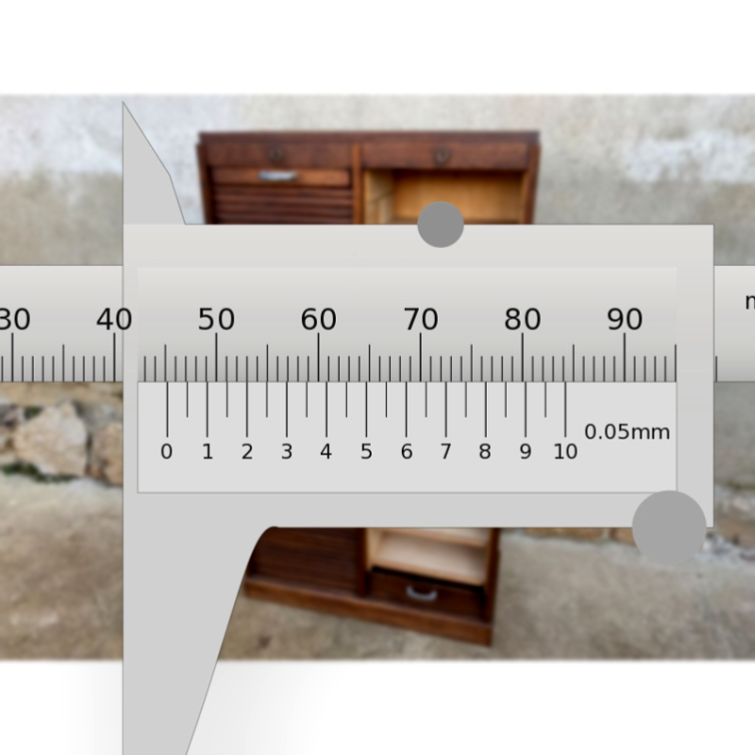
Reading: {"value": 45.2, "unit": "mm"}
